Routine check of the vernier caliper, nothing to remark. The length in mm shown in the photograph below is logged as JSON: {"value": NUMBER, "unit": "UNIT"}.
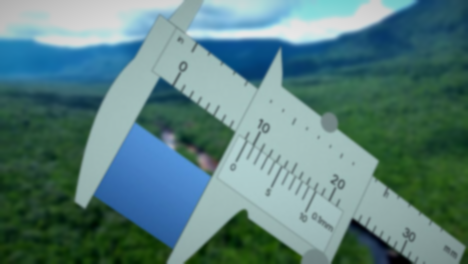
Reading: {"value": 9.2, "unit": "mm"}
